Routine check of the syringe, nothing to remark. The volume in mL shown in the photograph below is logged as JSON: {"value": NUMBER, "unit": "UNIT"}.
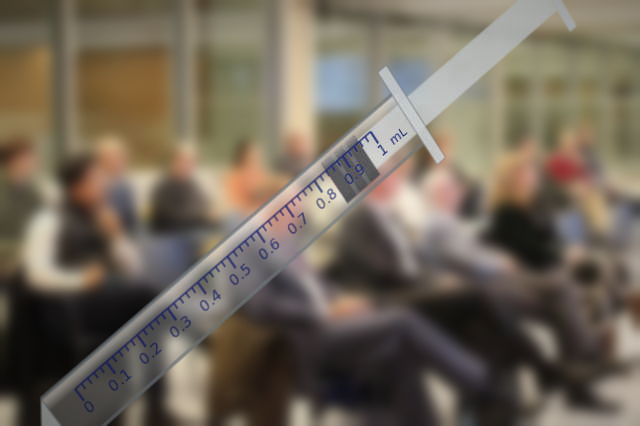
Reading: {"value": 0.84, "unit": "mL"}
